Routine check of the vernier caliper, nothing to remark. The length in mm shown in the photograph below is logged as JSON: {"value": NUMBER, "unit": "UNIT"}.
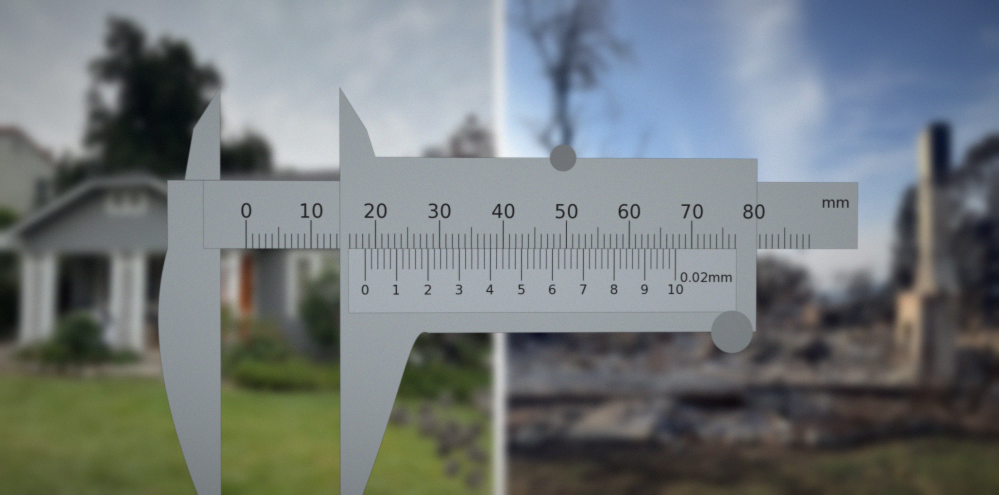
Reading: {"value": 18.4, "unit": "mm"}
